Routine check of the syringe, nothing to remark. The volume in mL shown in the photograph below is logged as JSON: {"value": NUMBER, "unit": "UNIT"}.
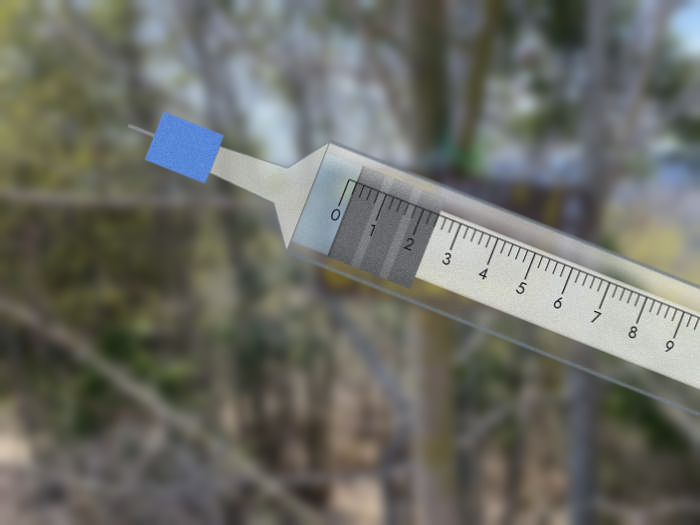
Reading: {"value": 0.2, "unit": "mL"}
